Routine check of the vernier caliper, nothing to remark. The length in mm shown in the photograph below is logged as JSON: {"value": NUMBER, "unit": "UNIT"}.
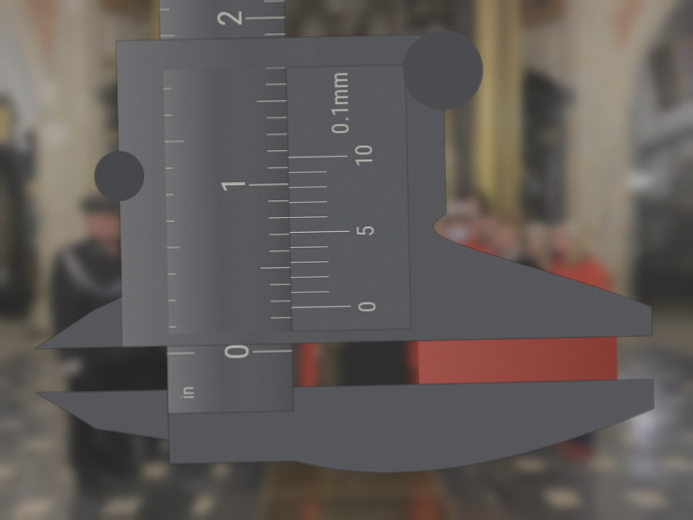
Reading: {"value": 2.6, "unit": "mm"}
